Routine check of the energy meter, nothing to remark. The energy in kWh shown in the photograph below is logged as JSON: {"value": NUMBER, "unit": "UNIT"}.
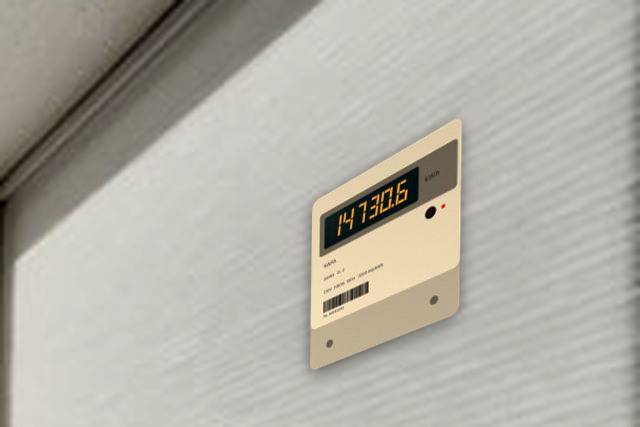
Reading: {"value": 14730.6, "unit": "kWh"}
